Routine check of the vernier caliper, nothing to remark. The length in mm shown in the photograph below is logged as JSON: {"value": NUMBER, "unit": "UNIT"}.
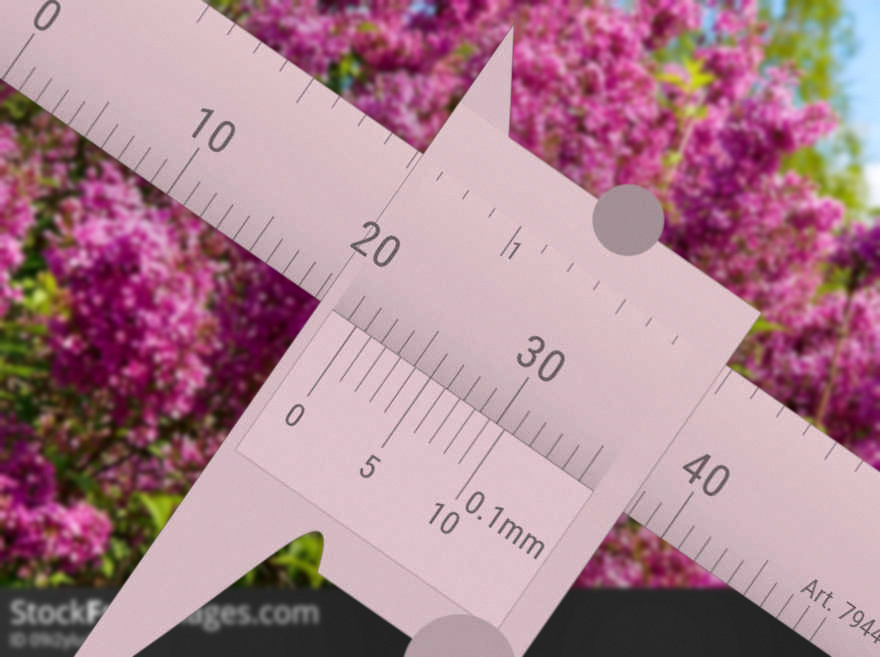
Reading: {"value": 21.5, "unit": "mm"}
